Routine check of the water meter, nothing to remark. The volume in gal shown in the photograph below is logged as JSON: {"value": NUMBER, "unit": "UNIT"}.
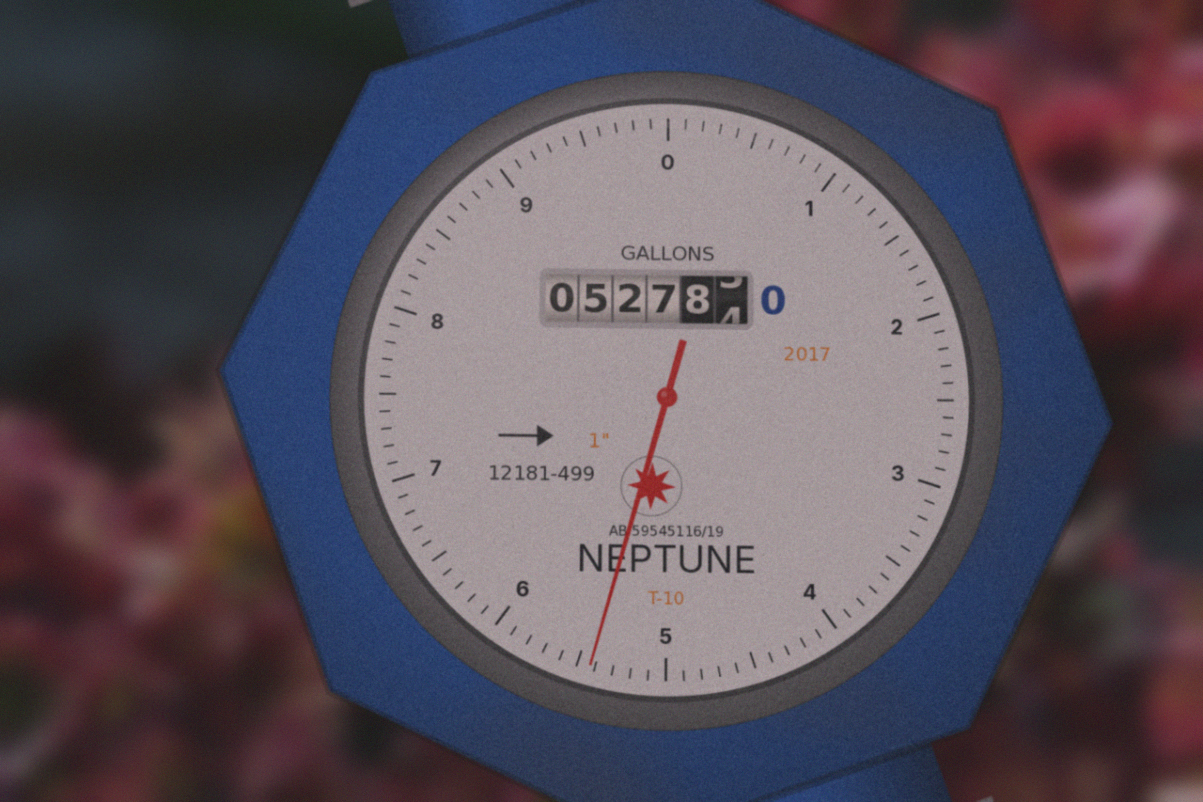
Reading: {"value": 527835.4, "unit": "gal"}
